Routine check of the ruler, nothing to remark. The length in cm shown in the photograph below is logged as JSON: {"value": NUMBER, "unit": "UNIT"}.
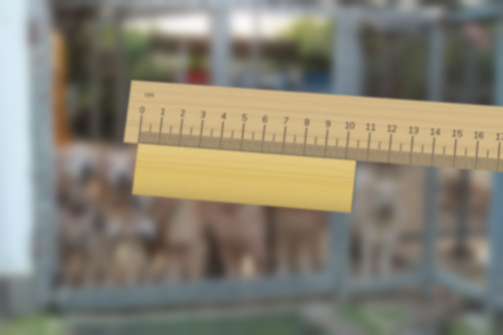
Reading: {"value": 10.5, "unit": "cm"}
